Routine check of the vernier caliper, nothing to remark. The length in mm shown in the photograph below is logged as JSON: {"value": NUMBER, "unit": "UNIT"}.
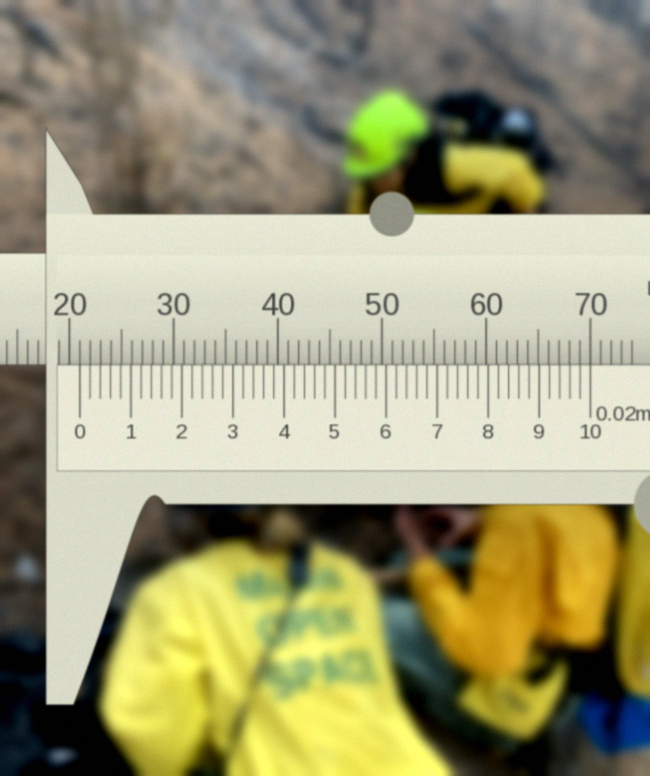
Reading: {"value": 21.0, "unit": "mm"}
